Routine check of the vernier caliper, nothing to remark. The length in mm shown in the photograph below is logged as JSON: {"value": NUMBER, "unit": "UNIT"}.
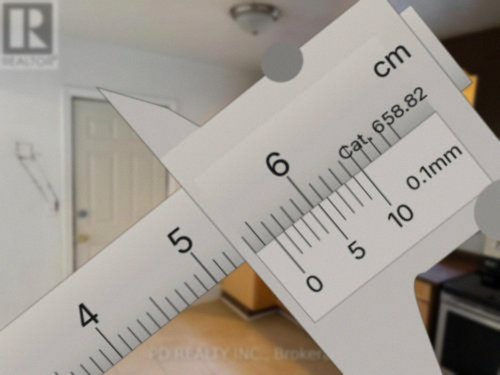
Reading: {"value": 56.0, "unit": "mm"}
